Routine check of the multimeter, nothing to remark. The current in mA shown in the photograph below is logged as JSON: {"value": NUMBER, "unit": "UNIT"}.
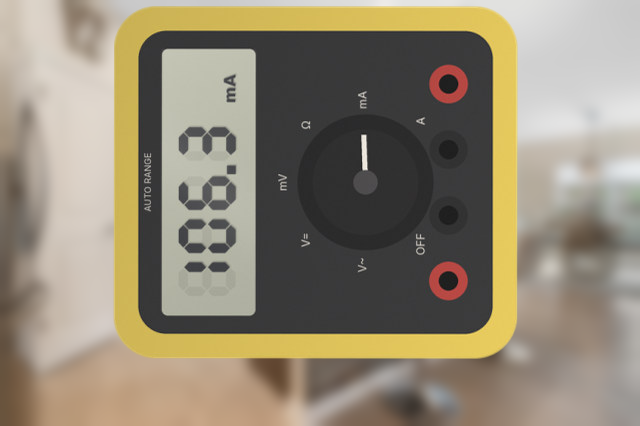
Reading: {"value": 106.3, "unit": "mA"}
